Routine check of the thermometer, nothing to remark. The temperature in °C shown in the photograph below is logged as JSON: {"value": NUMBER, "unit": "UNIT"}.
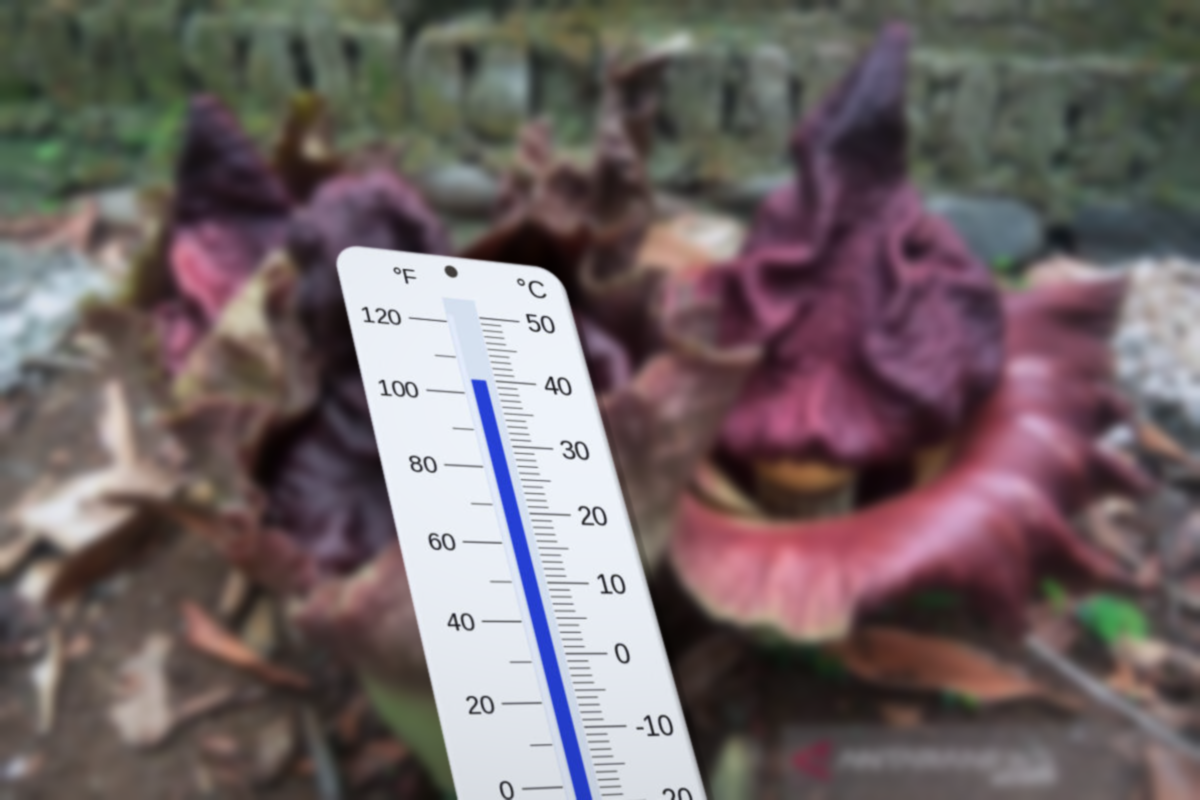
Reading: {"value": 40, "unit": "°C"}
